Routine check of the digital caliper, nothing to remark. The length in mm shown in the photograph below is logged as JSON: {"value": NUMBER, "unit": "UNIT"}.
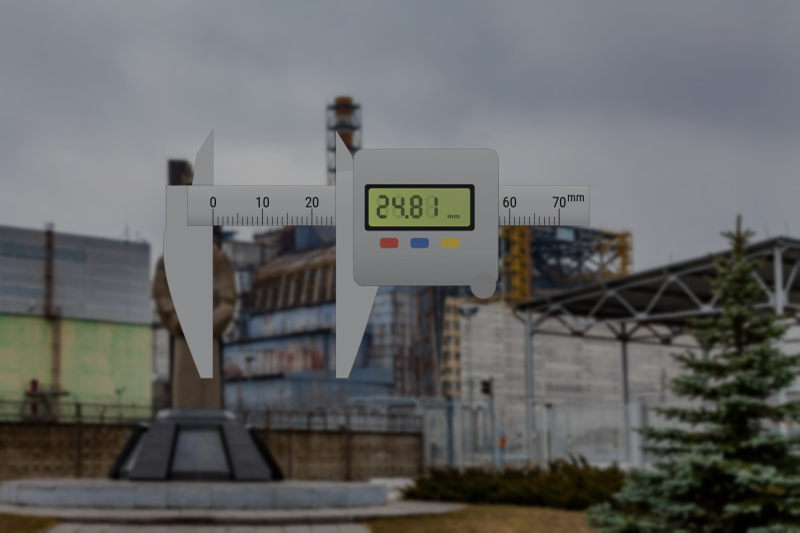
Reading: {"value": 24.81, "unit": "mm"}
